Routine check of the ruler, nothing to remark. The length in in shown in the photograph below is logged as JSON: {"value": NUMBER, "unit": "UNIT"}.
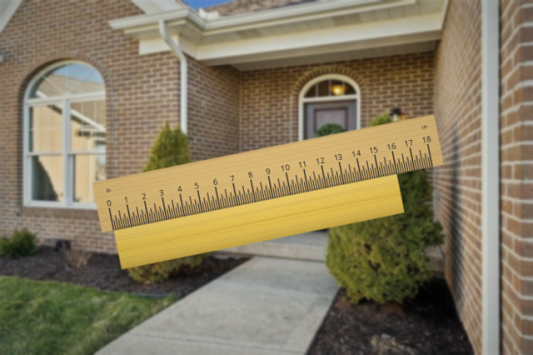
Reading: {"value": 16, "unit": "in"}
